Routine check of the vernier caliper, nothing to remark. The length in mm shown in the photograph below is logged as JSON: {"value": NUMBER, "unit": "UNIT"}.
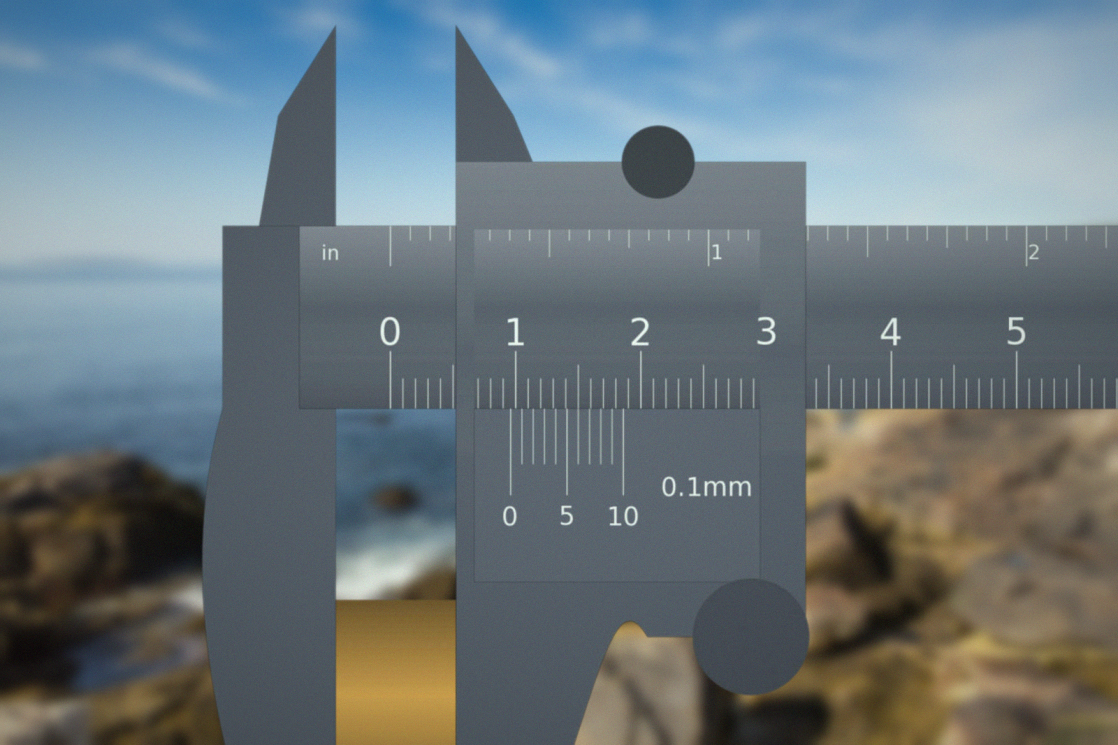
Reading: {"value": 9.6, "unit": "mm"}
